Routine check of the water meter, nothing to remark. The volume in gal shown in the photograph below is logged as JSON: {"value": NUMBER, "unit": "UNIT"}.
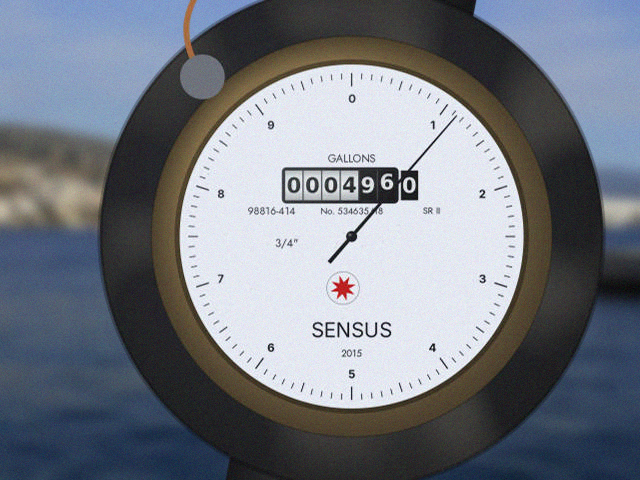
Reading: {"value": 4961.1, "unit": "gal"}
